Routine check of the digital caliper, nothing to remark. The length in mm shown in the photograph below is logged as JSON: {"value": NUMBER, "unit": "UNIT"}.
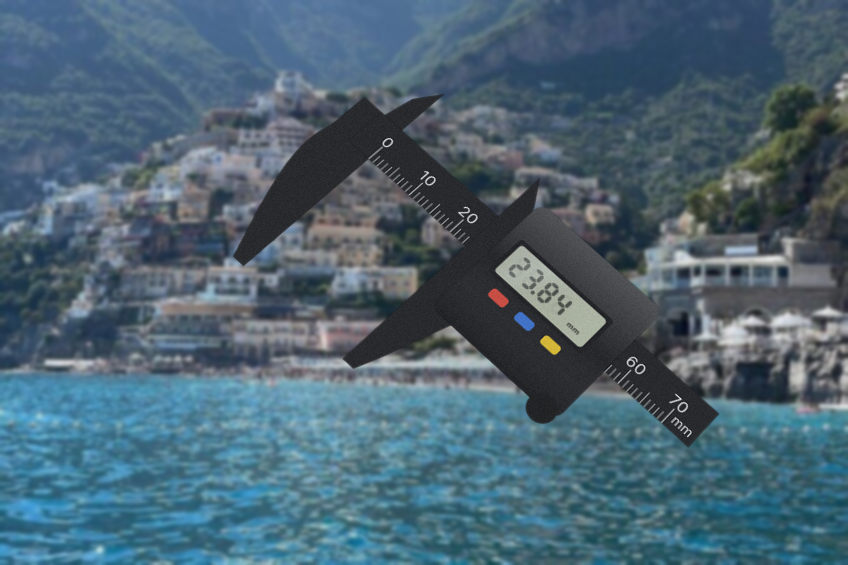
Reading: {"value": 23.84, "unit": "mm"}
